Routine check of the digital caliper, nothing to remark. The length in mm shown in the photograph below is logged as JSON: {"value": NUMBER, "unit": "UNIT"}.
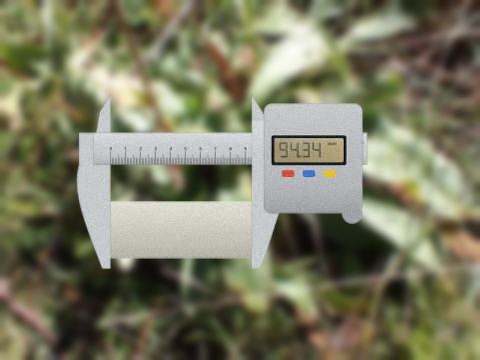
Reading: {"value": 94.34, "unit": "mm"}
